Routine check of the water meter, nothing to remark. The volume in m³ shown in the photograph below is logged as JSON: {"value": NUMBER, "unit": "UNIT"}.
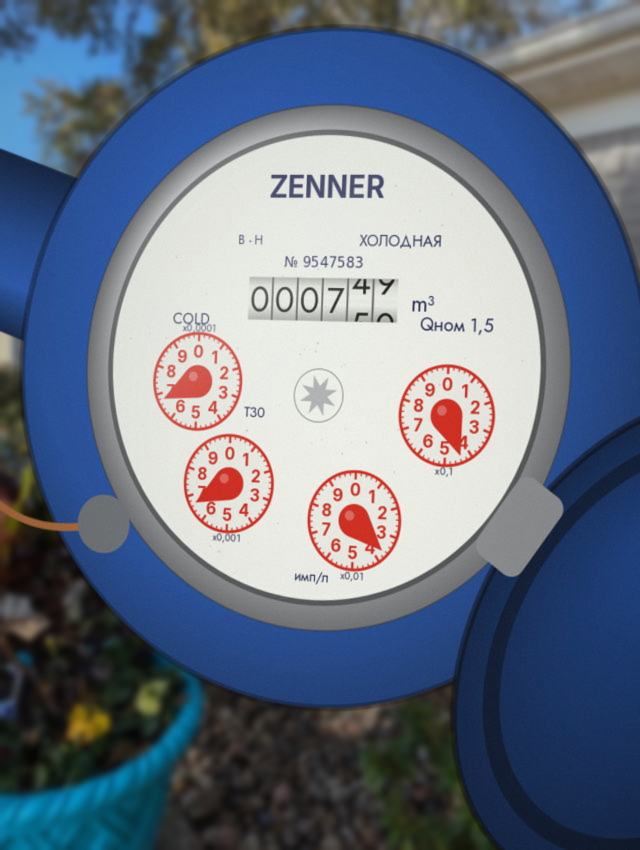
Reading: {"value": 749.4366, "unit": "m³"}
